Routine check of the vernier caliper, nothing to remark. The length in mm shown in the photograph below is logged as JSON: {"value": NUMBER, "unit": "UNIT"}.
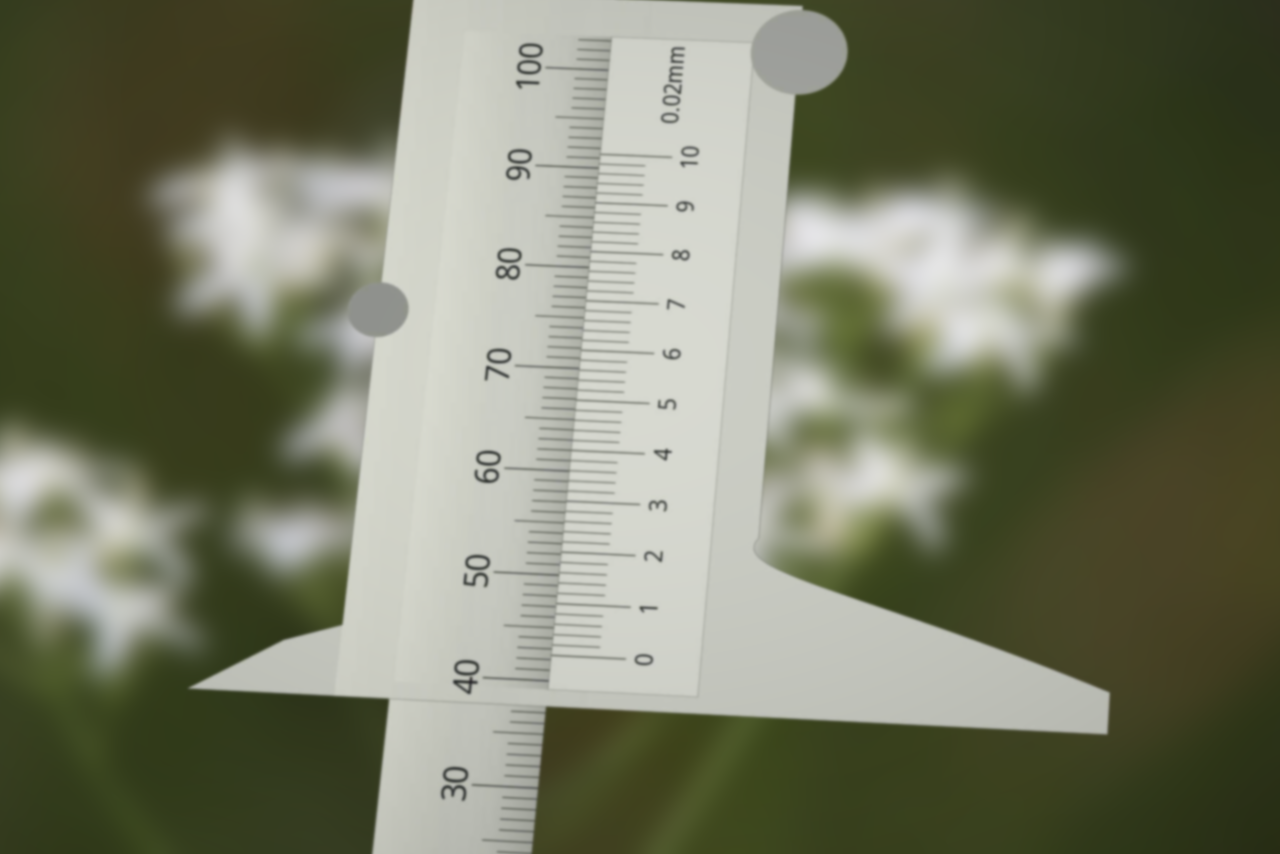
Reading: {"value": 42.4, "unit": "mm"}
